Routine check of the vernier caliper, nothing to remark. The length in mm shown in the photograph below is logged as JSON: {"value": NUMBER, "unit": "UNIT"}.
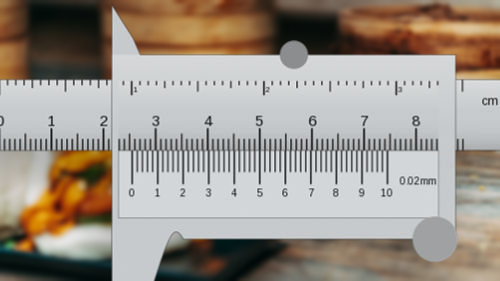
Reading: {"value": 25.5, "unit": "mm"}
